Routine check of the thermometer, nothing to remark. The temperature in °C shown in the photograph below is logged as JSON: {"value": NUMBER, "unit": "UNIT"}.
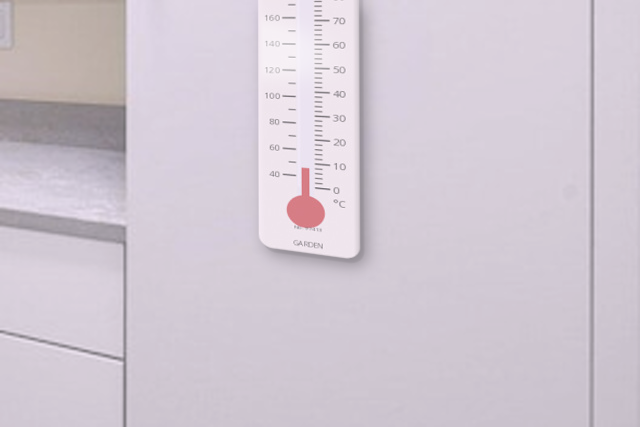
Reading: {"value": 8, "unit": "°C"}
